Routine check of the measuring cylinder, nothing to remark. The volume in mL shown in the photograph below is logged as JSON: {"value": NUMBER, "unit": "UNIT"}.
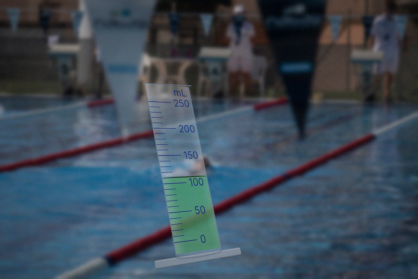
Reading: {"value": 110, "unit": "mL"}
